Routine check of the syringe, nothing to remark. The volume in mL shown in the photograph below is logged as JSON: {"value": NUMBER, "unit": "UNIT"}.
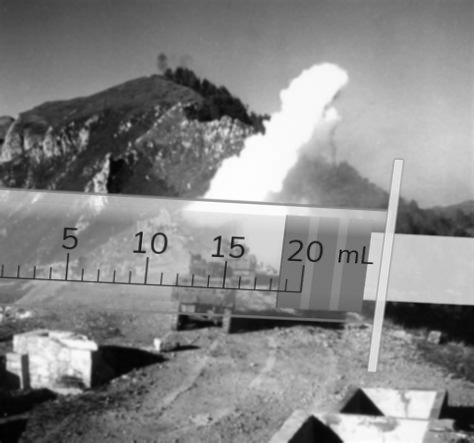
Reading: {"value": 18.5, "unit": "mL"}
